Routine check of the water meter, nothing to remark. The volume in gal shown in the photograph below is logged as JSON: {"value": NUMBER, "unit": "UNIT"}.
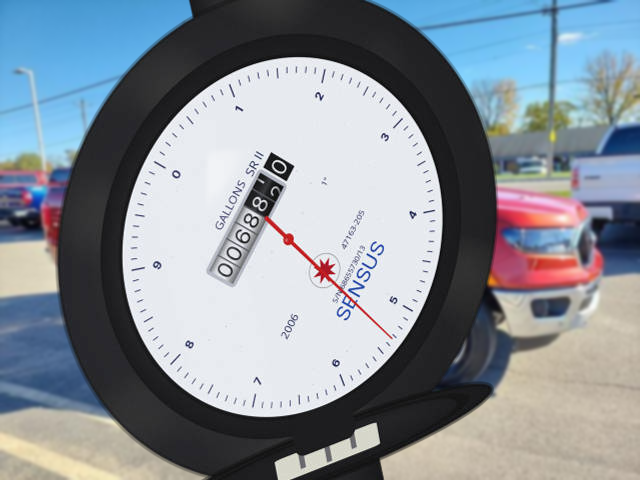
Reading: {"value": 68815.3, "unit": "gal"}
